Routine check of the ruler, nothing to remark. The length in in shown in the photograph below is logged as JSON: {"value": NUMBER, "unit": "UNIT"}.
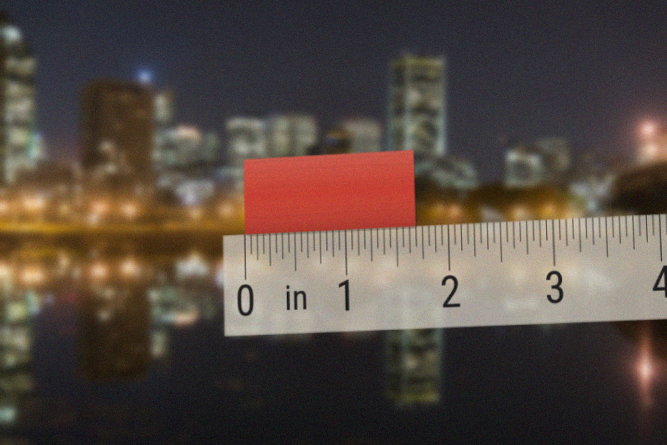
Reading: {"value": 1.6875, "unit": "in"}
